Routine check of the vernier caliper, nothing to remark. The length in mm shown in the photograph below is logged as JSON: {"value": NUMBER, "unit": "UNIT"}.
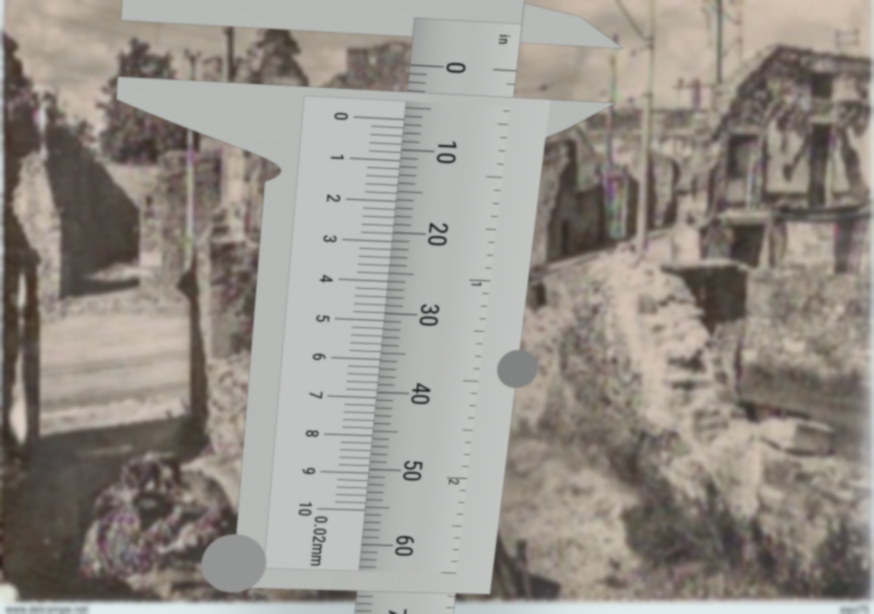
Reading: {"value": 6.4, "unit": "mm"}
